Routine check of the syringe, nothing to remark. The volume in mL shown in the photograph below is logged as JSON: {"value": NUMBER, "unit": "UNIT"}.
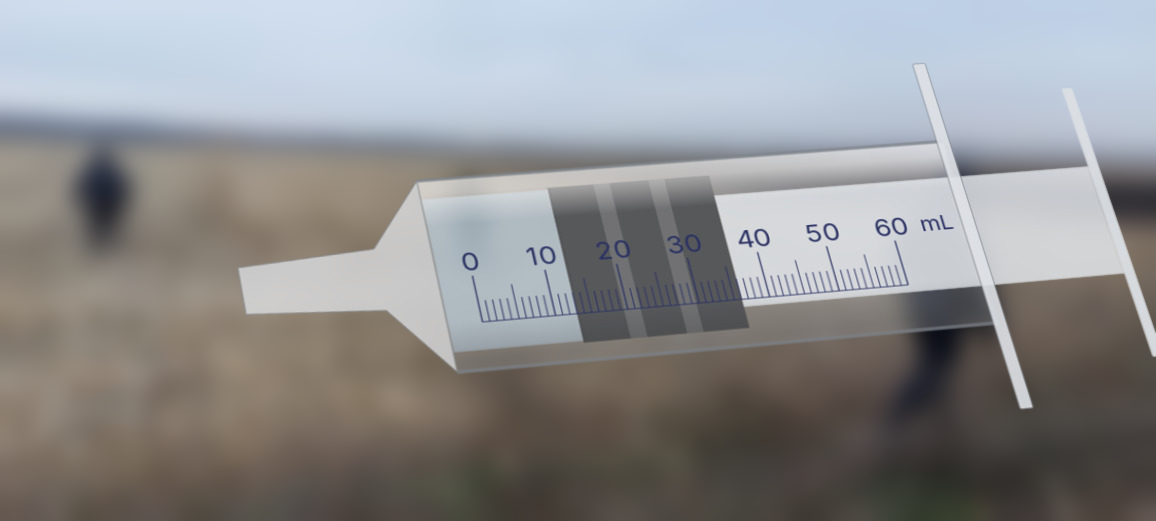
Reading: {"value": 13, "unit": "mL"}
